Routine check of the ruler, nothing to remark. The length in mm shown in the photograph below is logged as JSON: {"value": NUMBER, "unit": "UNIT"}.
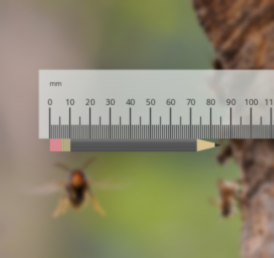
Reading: {"value": 85, "unit": "mm"}
